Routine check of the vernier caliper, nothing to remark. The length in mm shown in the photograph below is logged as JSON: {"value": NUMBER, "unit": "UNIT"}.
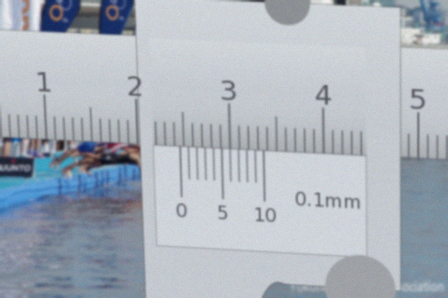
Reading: {"value": 24.6, "unit": "mm"}
